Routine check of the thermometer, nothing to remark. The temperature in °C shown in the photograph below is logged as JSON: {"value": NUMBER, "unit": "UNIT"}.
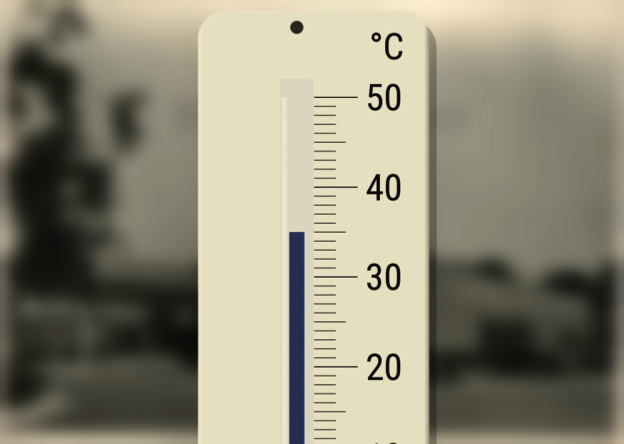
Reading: {"value": 35, "unit": "°C"}
